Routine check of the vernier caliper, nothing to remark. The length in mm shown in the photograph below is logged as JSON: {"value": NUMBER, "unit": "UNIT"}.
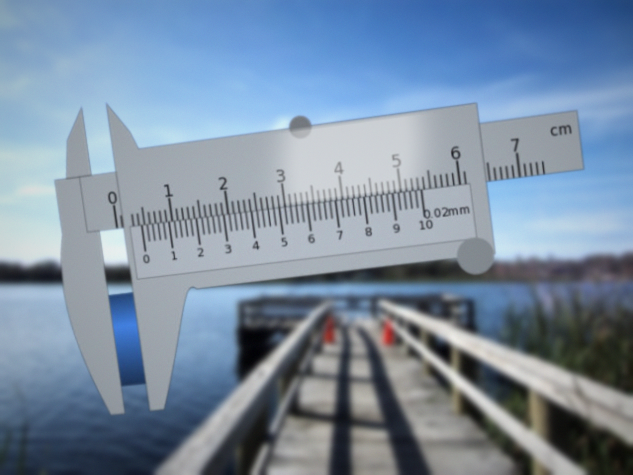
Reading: {"value": 4.5, "unit": "mm"}
